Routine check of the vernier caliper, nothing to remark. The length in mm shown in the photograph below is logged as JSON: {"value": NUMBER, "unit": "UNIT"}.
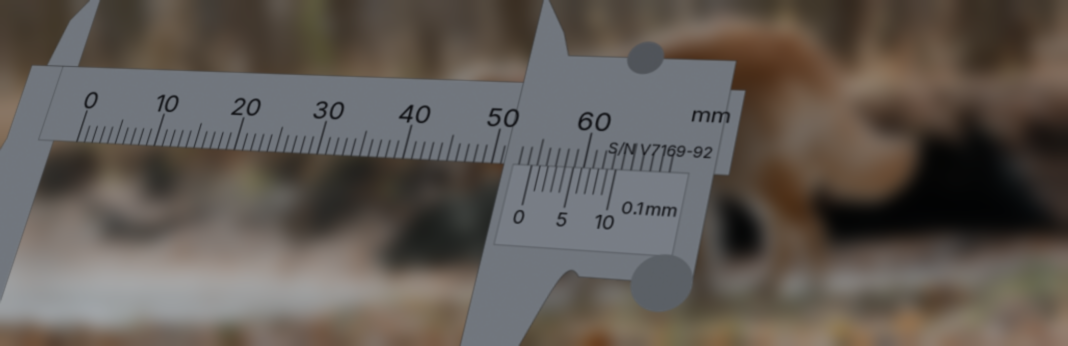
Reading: {"value": 54.4, "unit": "mm"}
